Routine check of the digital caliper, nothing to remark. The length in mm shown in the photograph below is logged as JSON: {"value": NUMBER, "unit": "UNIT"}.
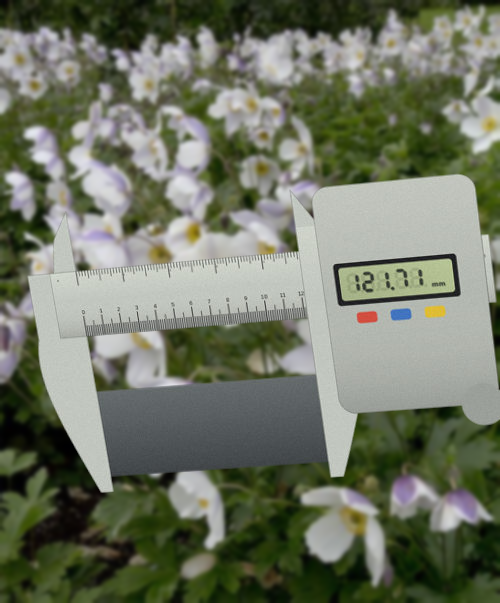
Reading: {"value": 121.71, "unit": "mm"}
